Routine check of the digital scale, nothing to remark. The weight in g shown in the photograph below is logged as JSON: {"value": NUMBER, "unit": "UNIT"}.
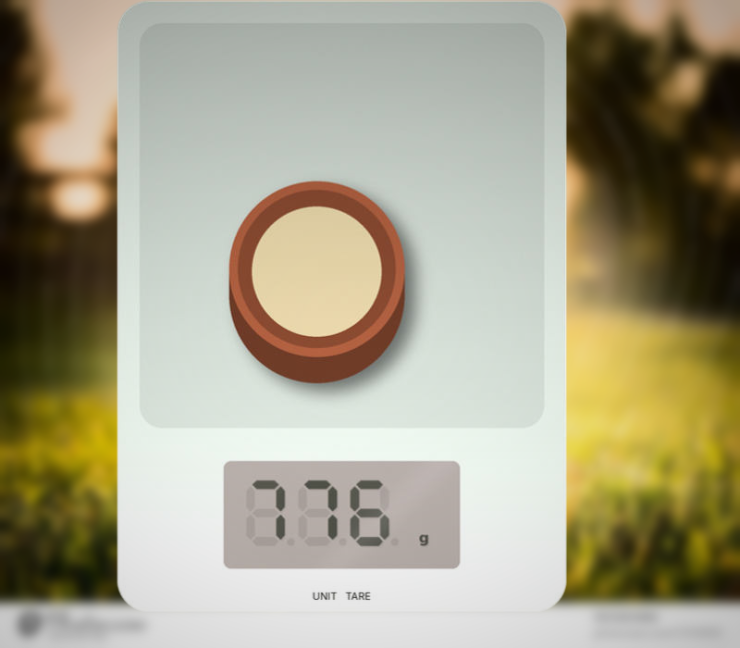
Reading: {"value": 776, "unit": "g"}
